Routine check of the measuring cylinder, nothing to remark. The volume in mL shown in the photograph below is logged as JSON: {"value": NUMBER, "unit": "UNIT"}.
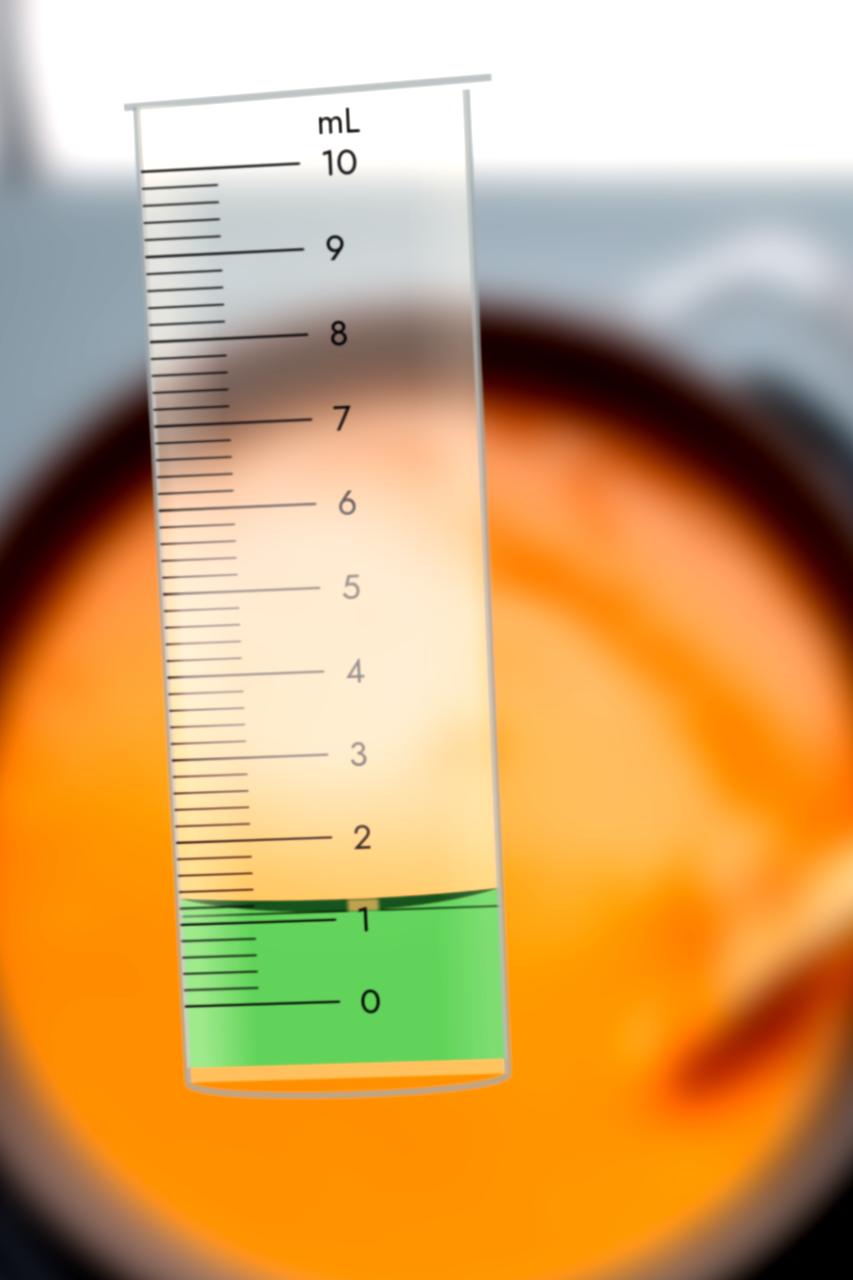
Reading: {"value": 1.1, "unit": "mL"}
